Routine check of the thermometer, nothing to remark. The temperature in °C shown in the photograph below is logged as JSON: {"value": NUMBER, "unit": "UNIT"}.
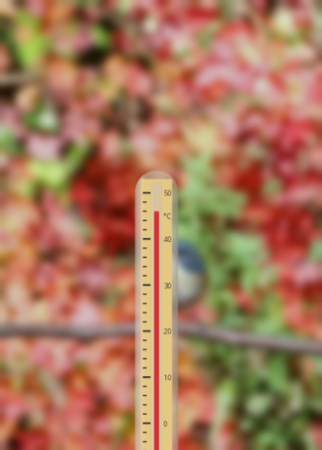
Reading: {"value": 46, "unit": "°C"}
